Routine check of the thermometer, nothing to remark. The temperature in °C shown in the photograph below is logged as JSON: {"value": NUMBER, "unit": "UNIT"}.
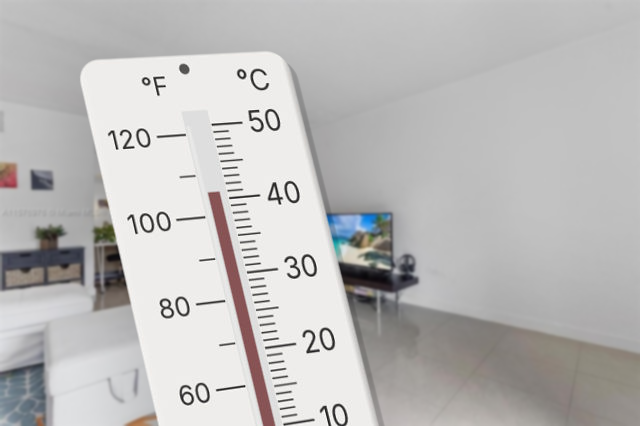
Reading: {"value": 41, "unit": "°C"}
